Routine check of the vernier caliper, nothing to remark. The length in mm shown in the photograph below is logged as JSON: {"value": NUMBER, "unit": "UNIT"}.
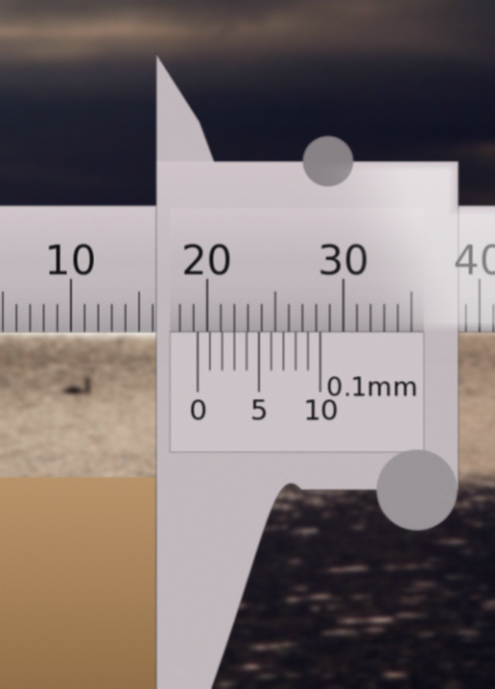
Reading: {"value": 19.3, "unit": "mm"}
